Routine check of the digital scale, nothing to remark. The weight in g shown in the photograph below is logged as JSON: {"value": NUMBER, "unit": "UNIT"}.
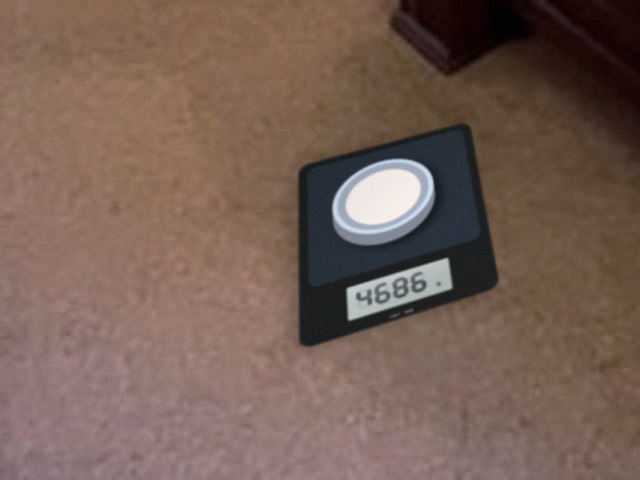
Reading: {"value": 4686, "unit": "g"}
